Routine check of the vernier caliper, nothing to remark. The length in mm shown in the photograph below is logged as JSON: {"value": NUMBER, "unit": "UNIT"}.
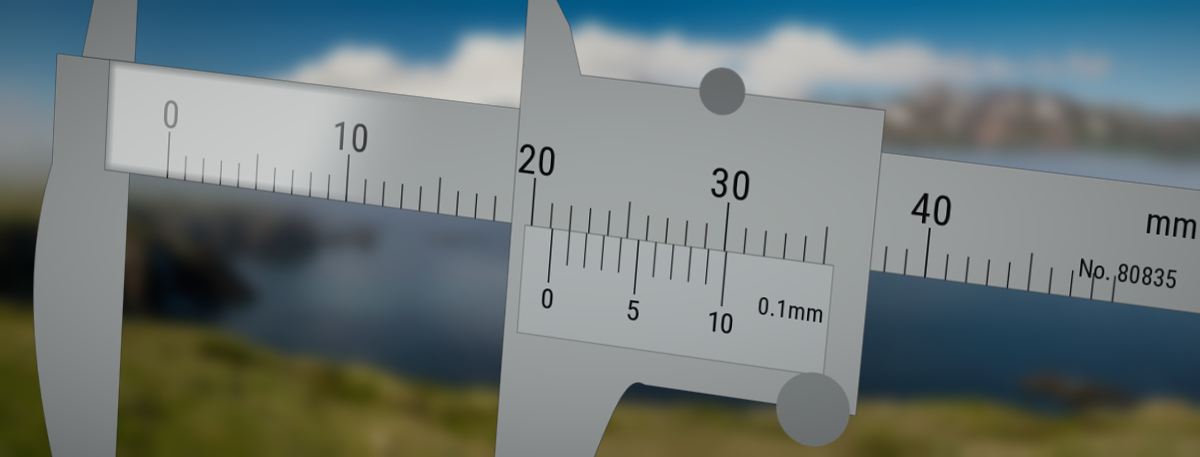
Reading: {"value": 21.1, "unit": "mm"}
